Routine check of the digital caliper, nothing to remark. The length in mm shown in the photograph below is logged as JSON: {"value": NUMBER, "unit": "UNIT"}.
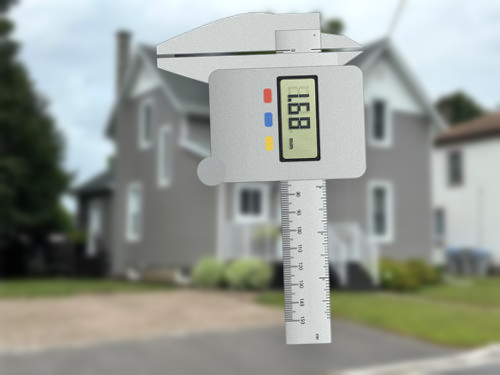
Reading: {"value": 1.68, "unit": "mm"}
